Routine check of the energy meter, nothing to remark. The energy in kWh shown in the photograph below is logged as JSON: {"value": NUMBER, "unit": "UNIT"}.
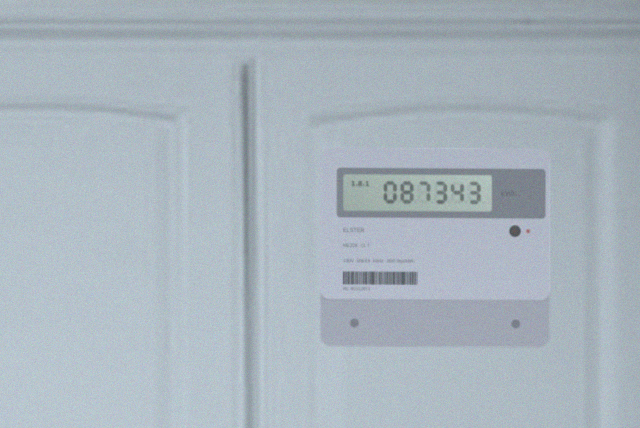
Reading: {"value": 87343, "unit": "kWh"}
